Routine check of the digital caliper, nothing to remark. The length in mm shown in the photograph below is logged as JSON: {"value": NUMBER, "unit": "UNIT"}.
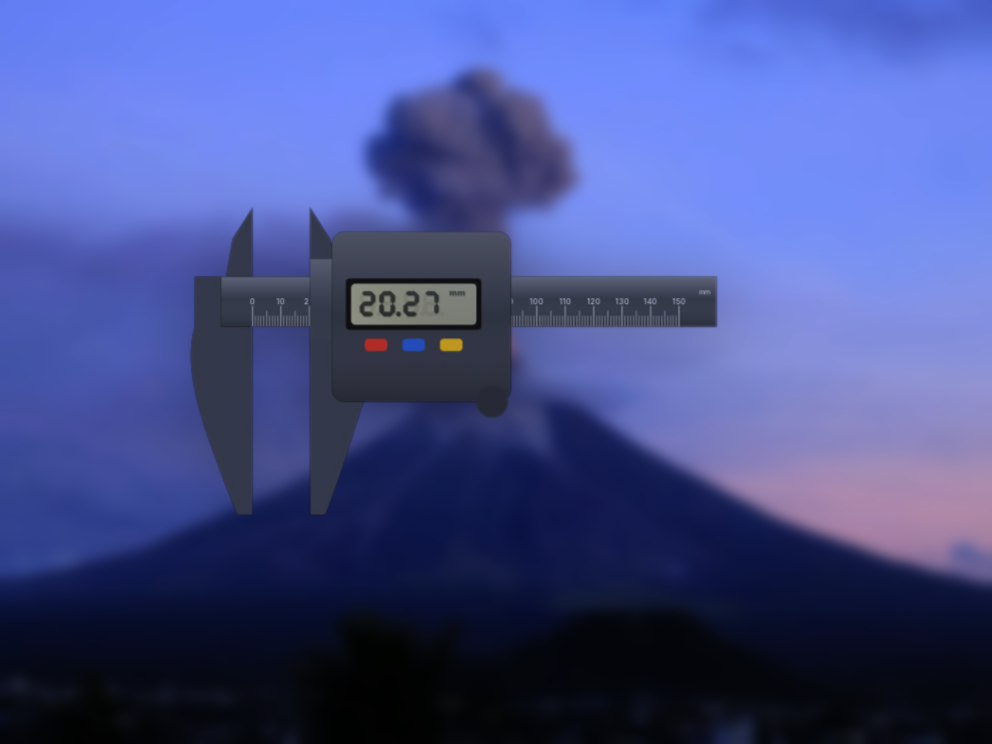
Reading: {"value": 20.27, "unit": "mm"}
